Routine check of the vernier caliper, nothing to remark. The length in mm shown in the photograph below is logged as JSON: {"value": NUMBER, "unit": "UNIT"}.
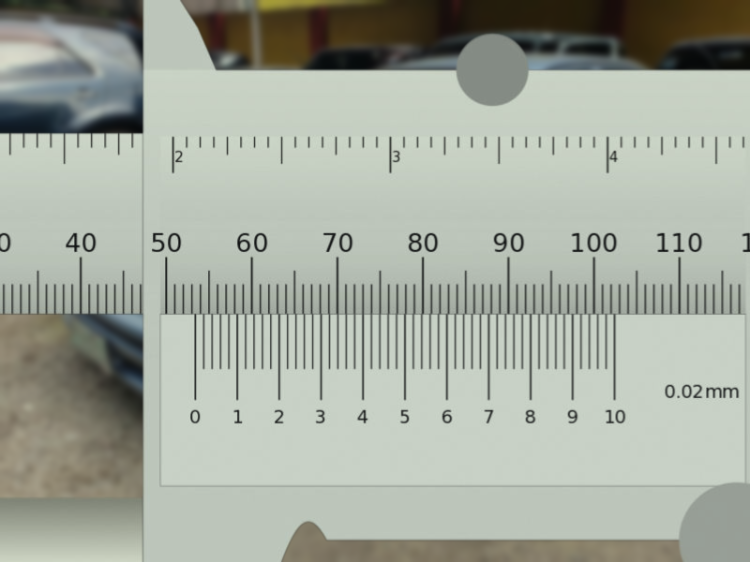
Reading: {"value": 53.4, "unit": "mm"}
